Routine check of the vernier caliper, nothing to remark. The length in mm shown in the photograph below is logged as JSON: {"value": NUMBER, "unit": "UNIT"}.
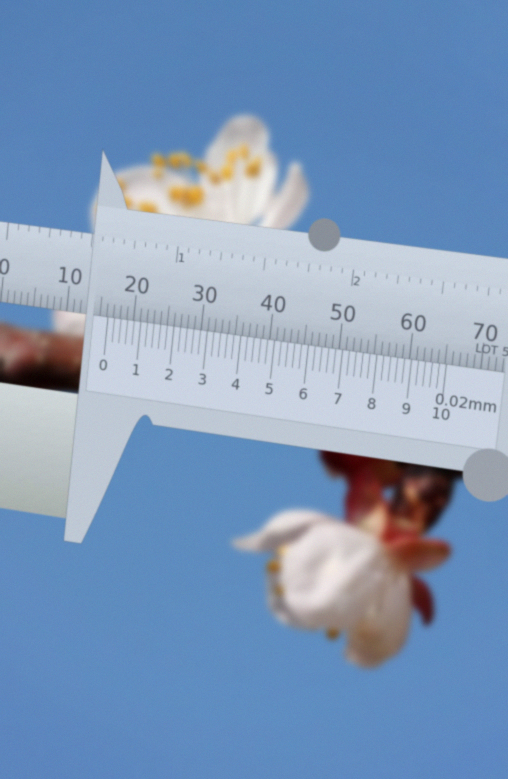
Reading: {"value": 16.2, "unit": "mm"}
